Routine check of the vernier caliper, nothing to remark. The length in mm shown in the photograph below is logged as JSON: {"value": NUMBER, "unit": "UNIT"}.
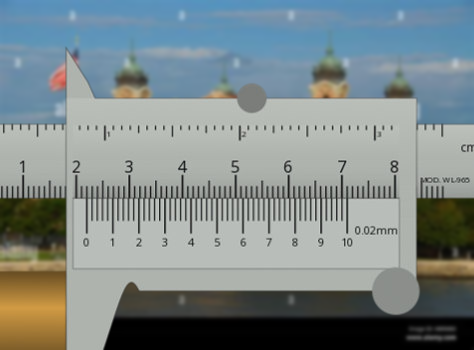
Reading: {"value": 22.0, "unit": "mm"}
